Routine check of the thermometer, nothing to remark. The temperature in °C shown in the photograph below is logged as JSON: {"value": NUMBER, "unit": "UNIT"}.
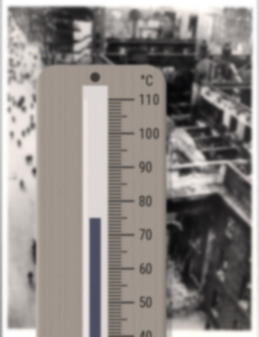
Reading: {"value": 75, "unit": "°C"}
